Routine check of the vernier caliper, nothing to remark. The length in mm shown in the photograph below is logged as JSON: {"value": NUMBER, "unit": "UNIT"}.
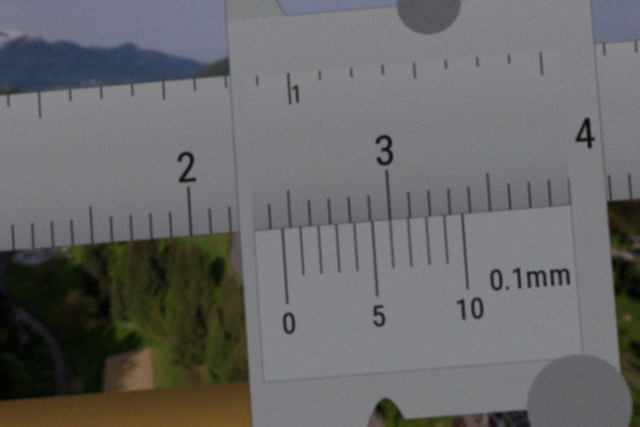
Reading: {"value": 24.6, "unit": "mm"}
